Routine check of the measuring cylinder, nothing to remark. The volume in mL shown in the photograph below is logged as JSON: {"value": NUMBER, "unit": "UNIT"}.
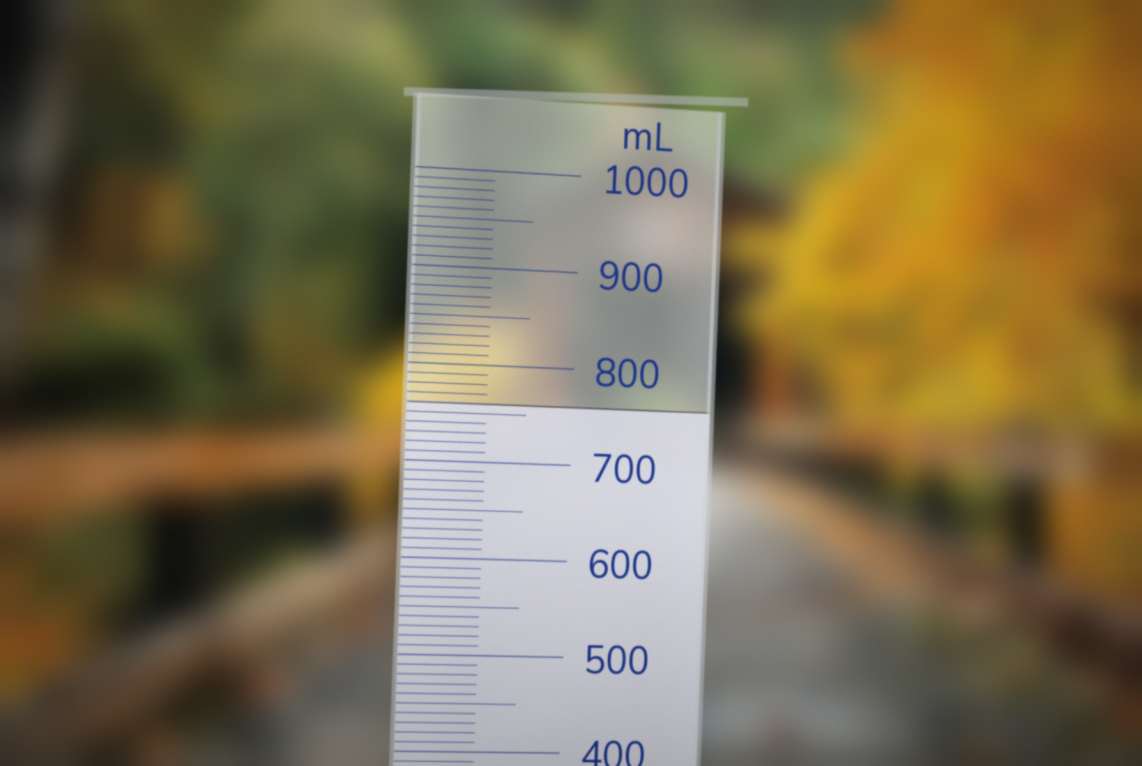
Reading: {"value": 760, "unit": "mL"}
